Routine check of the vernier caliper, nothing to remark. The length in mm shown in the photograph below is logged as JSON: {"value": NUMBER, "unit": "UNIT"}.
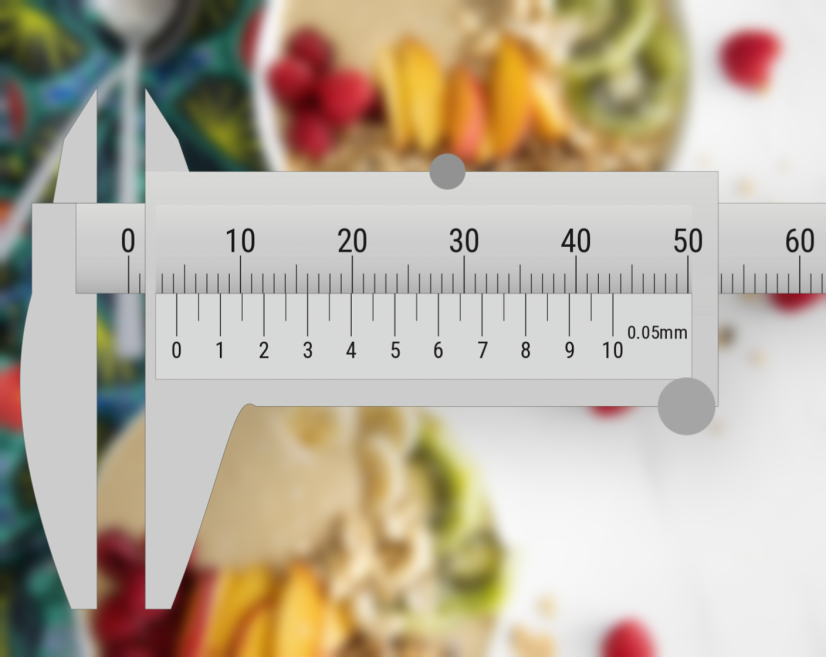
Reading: {"value": 4.3, "unit": "mm"}
